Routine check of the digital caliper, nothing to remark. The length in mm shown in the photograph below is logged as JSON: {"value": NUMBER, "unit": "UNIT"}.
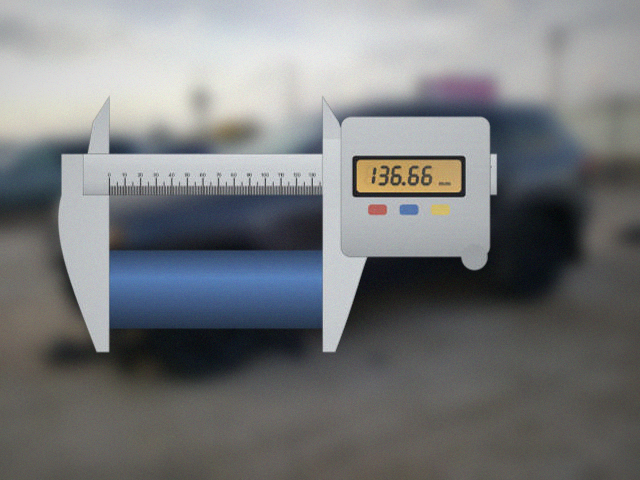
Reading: {"value": 136.66, "unit": "mm"}
